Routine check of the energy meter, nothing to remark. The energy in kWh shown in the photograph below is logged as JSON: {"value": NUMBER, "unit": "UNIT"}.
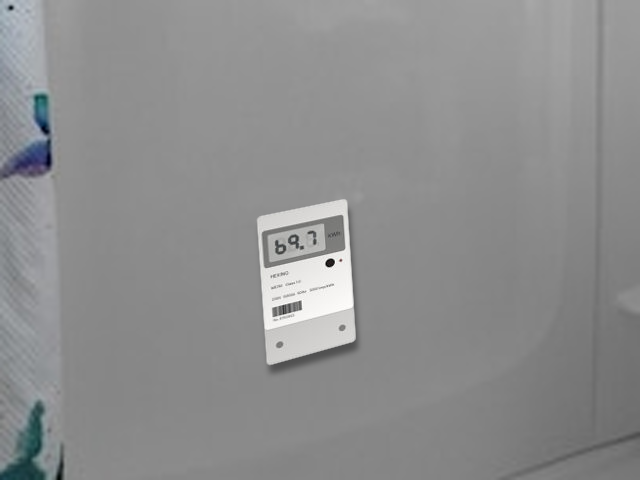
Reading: {"value": 69.7, "unit": "kWh"}
